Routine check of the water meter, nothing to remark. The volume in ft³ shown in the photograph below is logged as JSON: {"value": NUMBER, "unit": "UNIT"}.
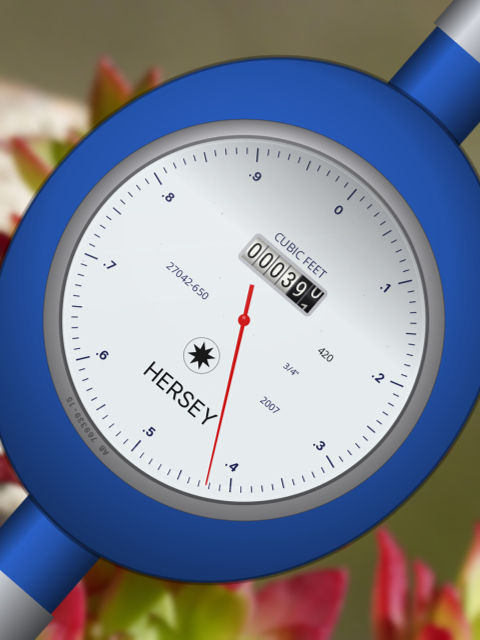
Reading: {"value": 390.42, "unit": "ft³"}
